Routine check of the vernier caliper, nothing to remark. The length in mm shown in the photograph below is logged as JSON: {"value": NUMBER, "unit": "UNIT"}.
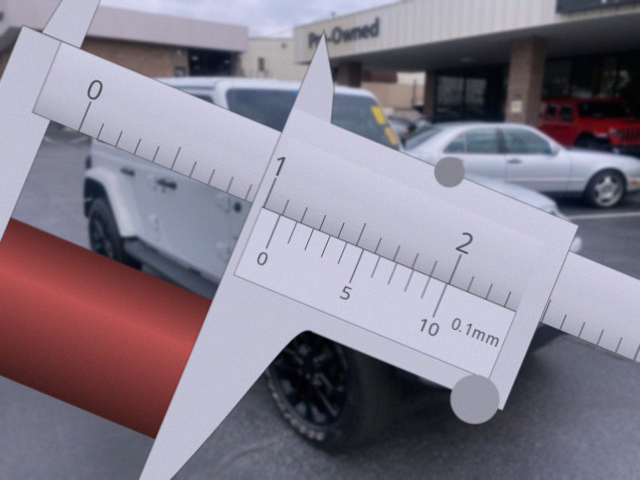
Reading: {"value": 10.9, "unit": "mm"}
